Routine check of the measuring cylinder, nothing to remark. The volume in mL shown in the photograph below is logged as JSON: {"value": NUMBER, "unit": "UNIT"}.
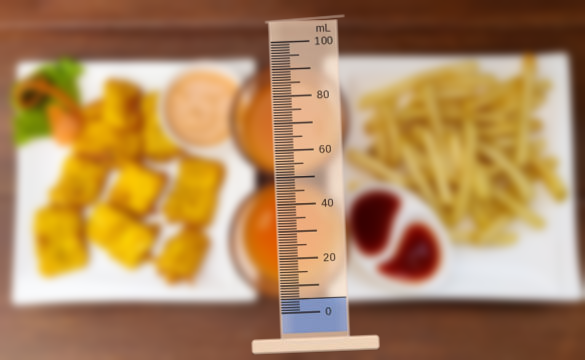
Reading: {"value": 5, "unit": "mL"}
